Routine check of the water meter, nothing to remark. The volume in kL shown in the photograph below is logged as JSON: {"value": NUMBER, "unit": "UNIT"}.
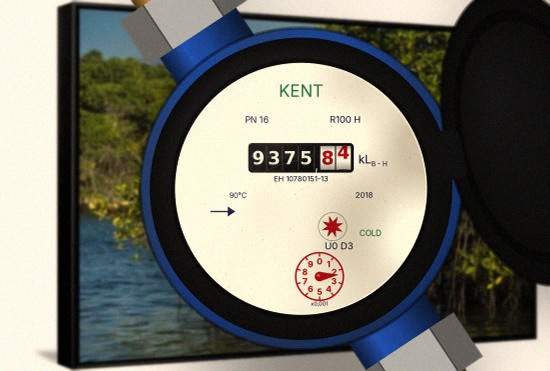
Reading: {"value": 9375.842, "unit": "kL"}
